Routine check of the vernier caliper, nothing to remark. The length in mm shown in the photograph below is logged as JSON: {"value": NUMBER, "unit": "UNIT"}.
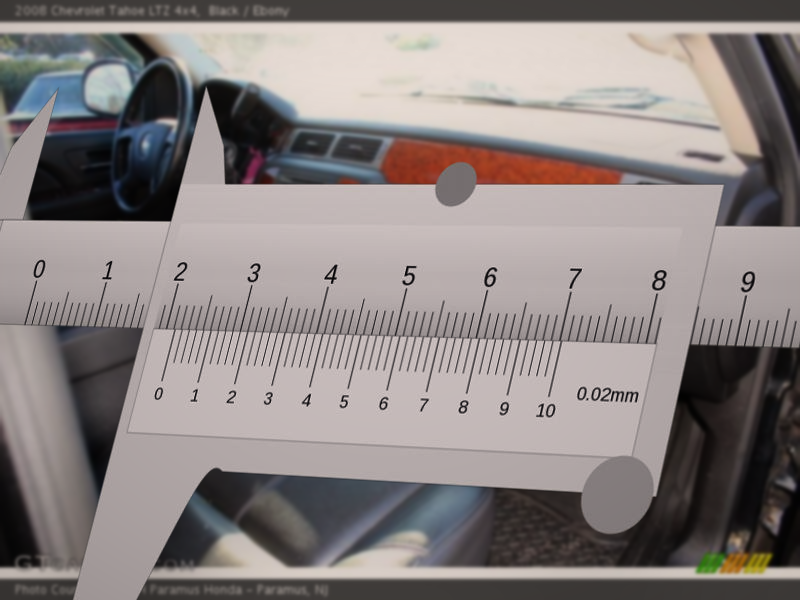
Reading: {"value": 21.2, "unit": "mm"}
